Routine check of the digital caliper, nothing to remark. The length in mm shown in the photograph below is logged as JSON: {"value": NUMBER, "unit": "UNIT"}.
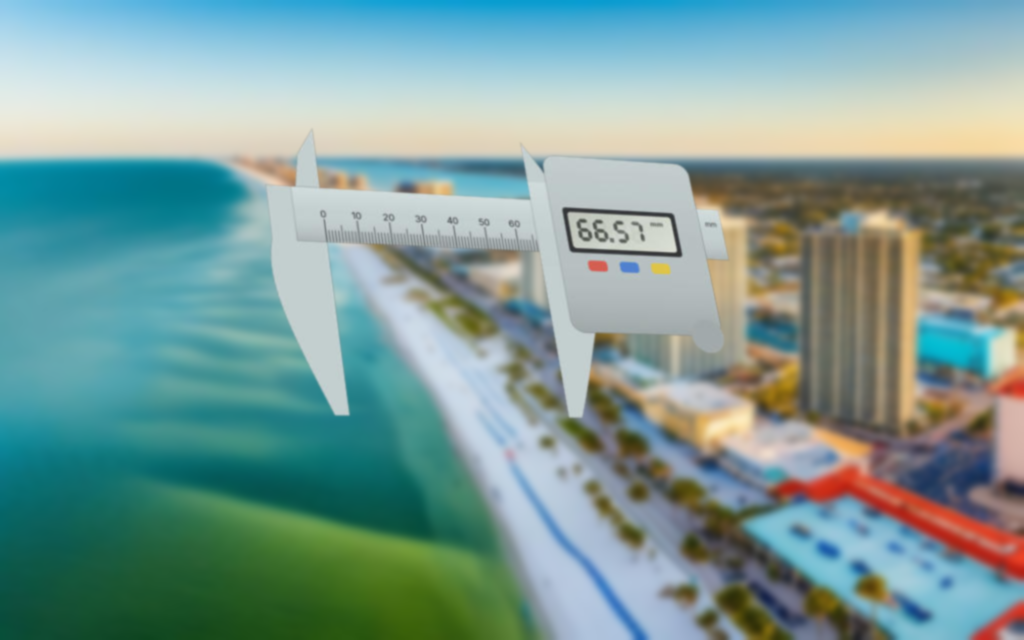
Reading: {"value": 66.57, "unit": "mm"}
